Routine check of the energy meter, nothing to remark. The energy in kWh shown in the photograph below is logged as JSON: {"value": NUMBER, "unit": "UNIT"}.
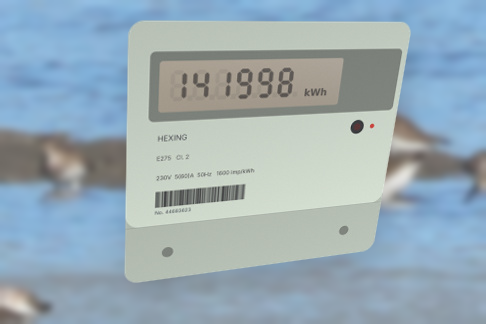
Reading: {"value": 141998, "unit": "kWh"}
